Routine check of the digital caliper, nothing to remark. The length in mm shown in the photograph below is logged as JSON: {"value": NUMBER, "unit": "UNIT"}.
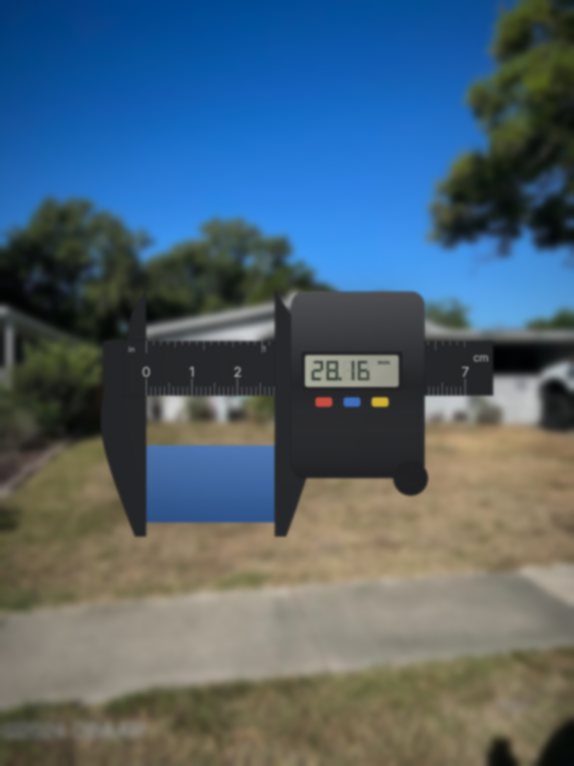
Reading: {"value": 28.16, "unit": "mm"}
